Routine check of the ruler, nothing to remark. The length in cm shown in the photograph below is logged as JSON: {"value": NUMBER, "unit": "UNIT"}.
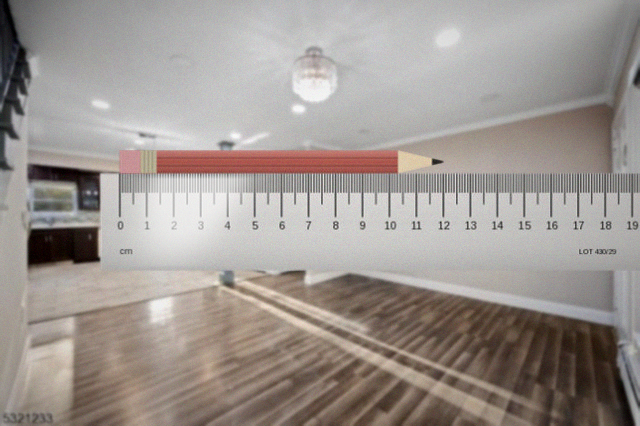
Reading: {"value": 12, "unit": "cm"}
